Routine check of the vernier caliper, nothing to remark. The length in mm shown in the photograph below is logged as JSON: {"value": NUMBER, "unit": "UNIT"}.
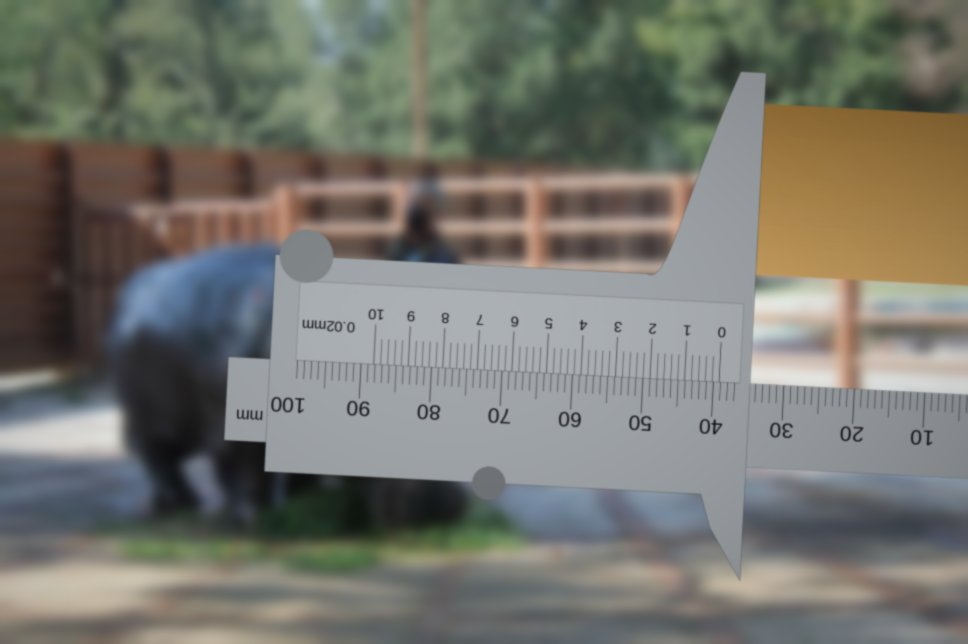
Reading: {"value": 39.2, "unit": "mm"}
